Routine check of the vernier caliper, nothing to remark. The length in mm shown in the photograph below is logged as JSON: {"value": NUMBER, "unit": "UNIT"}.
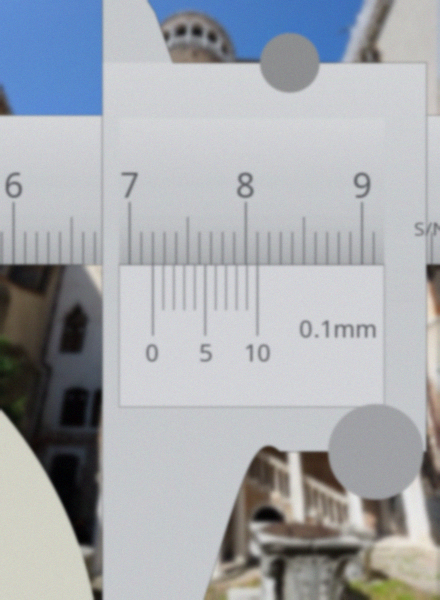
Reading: {"value": 72.0, "unit": "mm"}
